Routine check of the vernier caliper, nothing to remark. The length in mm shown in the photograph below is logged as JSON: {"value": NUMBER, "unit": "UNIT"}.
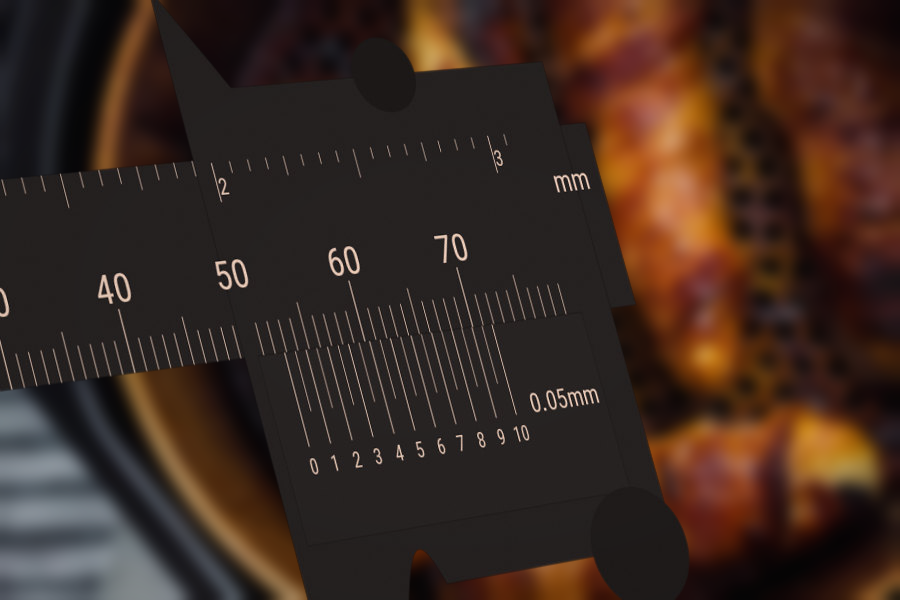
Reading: {"value": 52.8, "unit": "mm"}
